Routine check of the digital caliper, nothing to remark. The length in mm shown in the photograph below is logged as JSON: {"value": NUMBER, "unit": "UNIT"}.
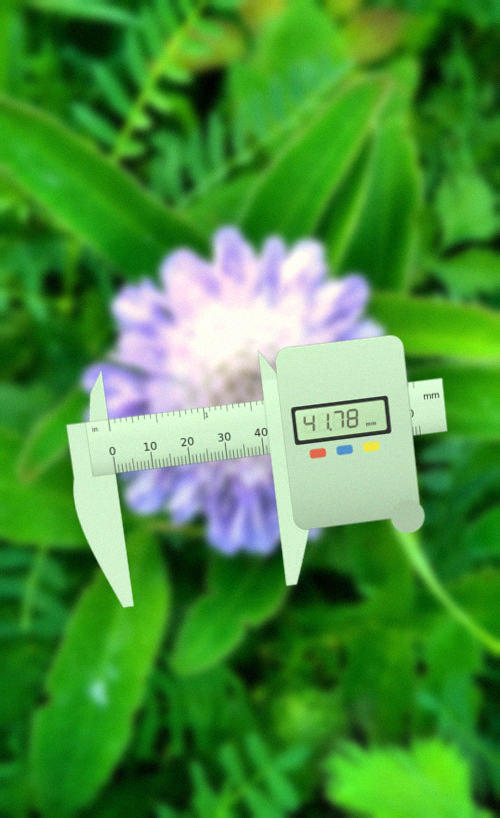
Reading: {"value": 41.78, "unit": "mm"}
